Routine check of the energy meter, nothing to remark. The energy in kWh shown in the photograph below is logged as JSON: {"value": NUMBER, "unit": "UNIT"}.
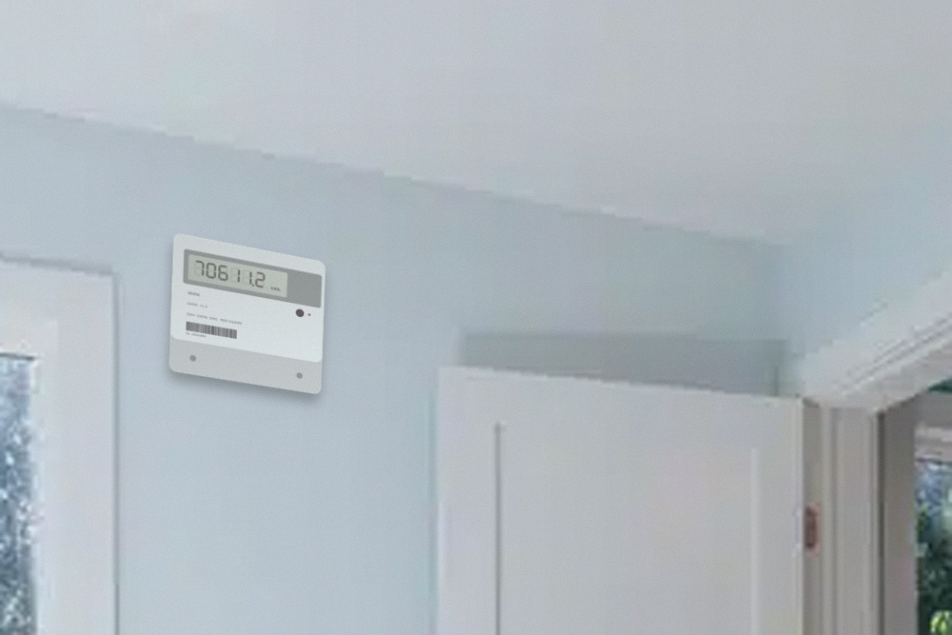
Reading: {"value": 70611.2, "unit": "kWh"}
